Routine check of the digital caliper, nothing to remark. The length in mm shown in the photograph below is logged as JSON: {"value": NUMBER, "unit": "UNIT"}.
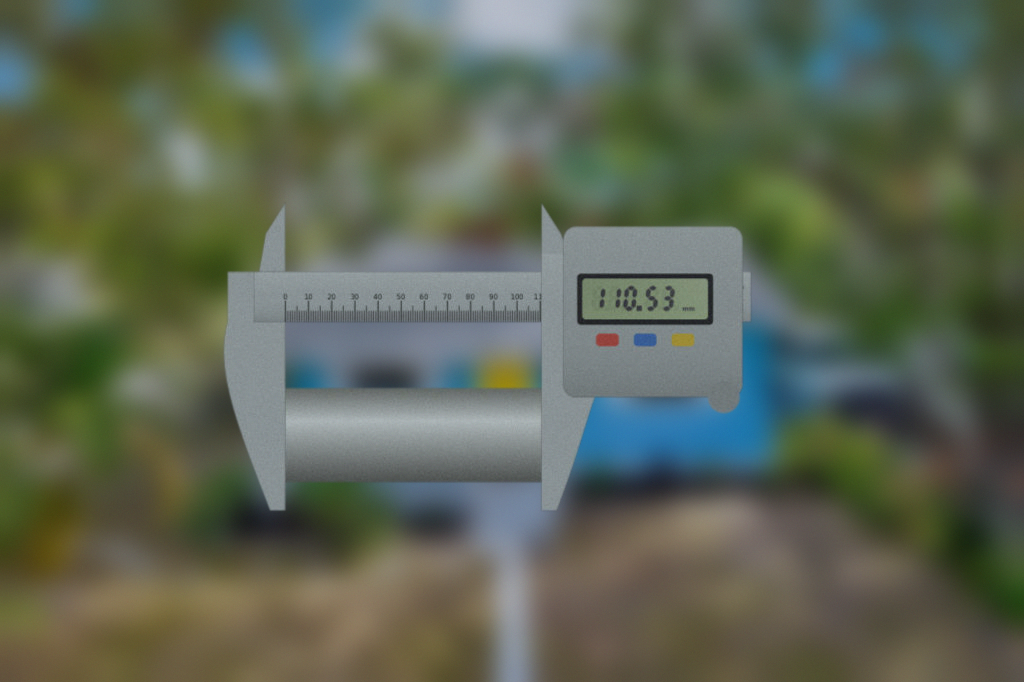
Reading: {"value": 110.53, "unit": "mm"}
